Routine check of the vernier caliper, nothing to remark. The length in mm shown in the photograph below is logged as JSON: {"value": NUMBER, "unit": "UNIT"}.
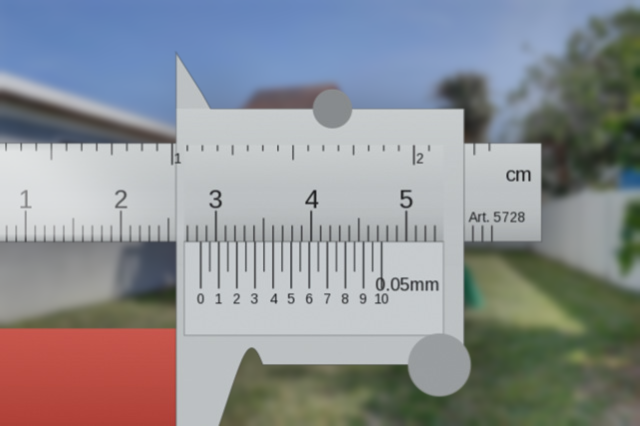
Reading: {"value": 28.4, "unit": "mm"}
